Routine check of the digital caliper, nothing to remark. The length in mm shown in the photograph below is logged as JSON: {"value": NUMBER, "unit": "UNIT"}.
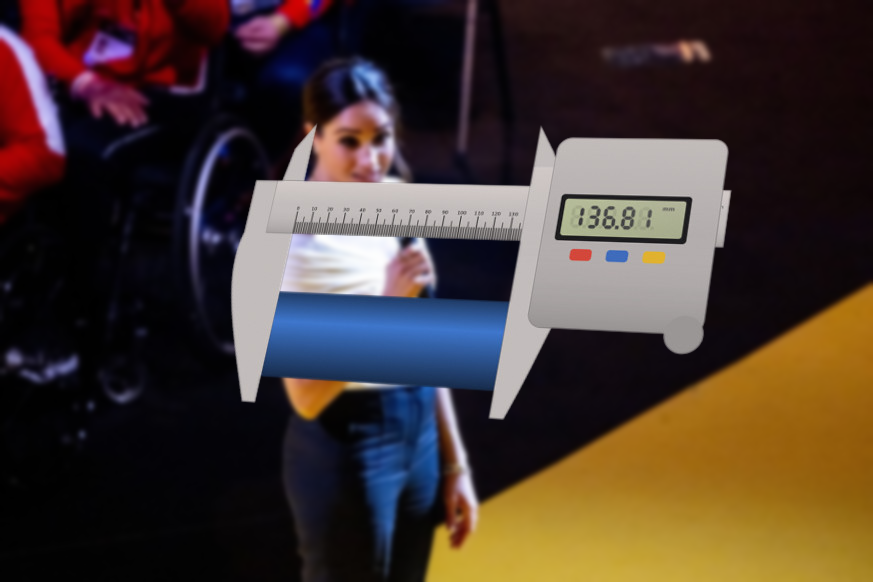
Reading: {"value": 136.81, "unit": "mm"}
